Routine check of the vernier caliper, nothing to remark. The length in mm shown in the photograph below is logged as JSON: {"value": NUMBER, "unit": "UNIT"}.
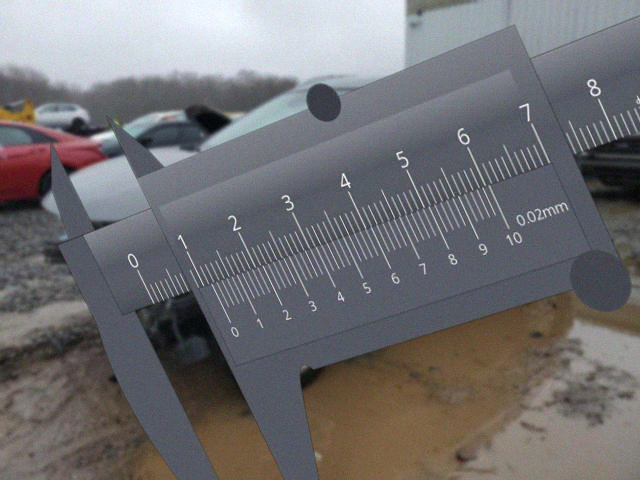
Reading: {"value": 11.5, "unit": "mm"}
